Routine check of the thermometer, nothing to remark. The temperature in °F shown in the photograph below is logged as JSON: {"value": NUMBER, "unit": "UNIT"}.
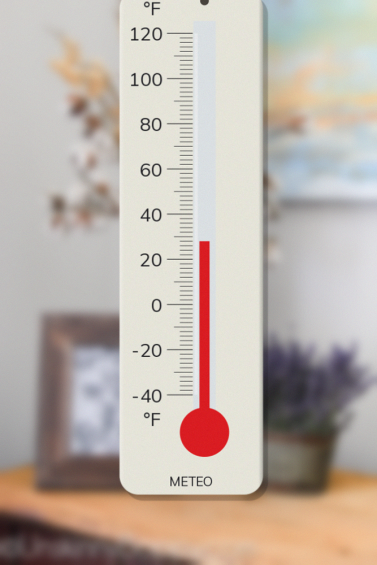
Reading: {"value": 28, "unit": "°F"}
